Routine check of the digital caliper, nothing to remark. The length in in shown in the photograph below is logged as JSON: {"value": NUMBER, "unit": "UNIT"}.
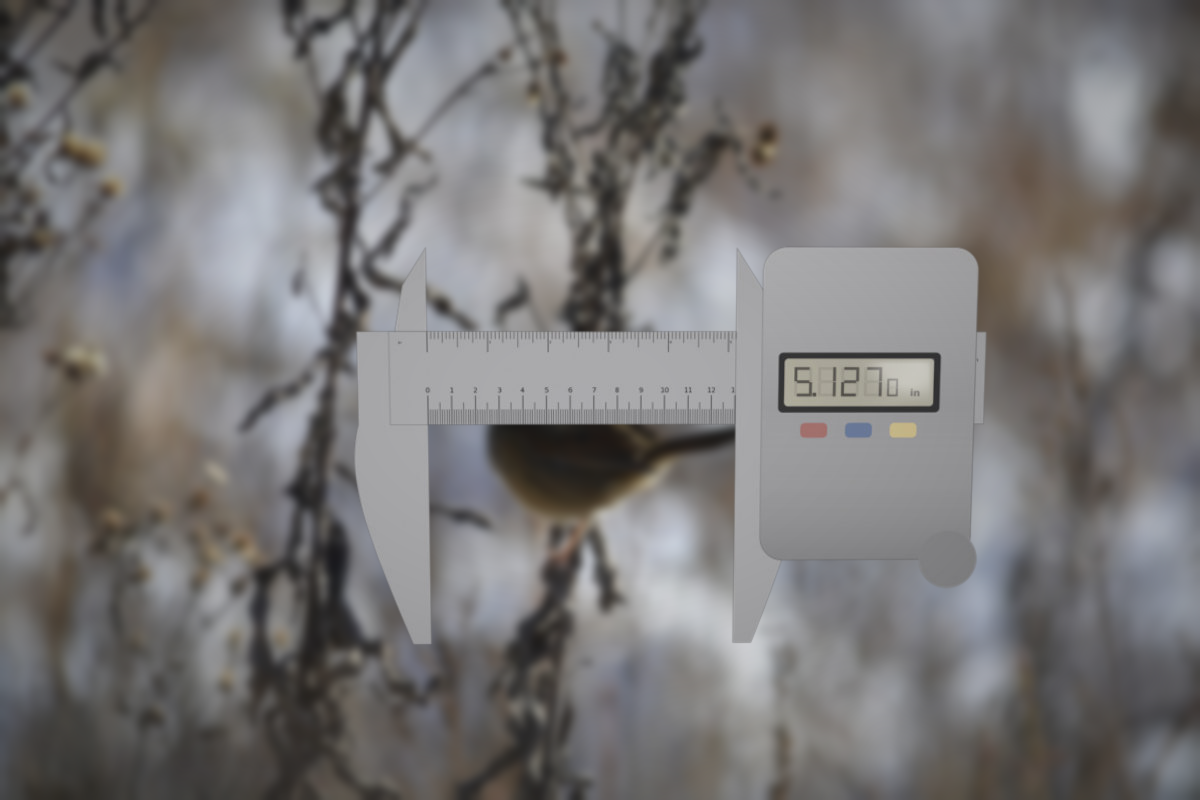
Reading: {"value": 5.1270, "unit": "in"}
